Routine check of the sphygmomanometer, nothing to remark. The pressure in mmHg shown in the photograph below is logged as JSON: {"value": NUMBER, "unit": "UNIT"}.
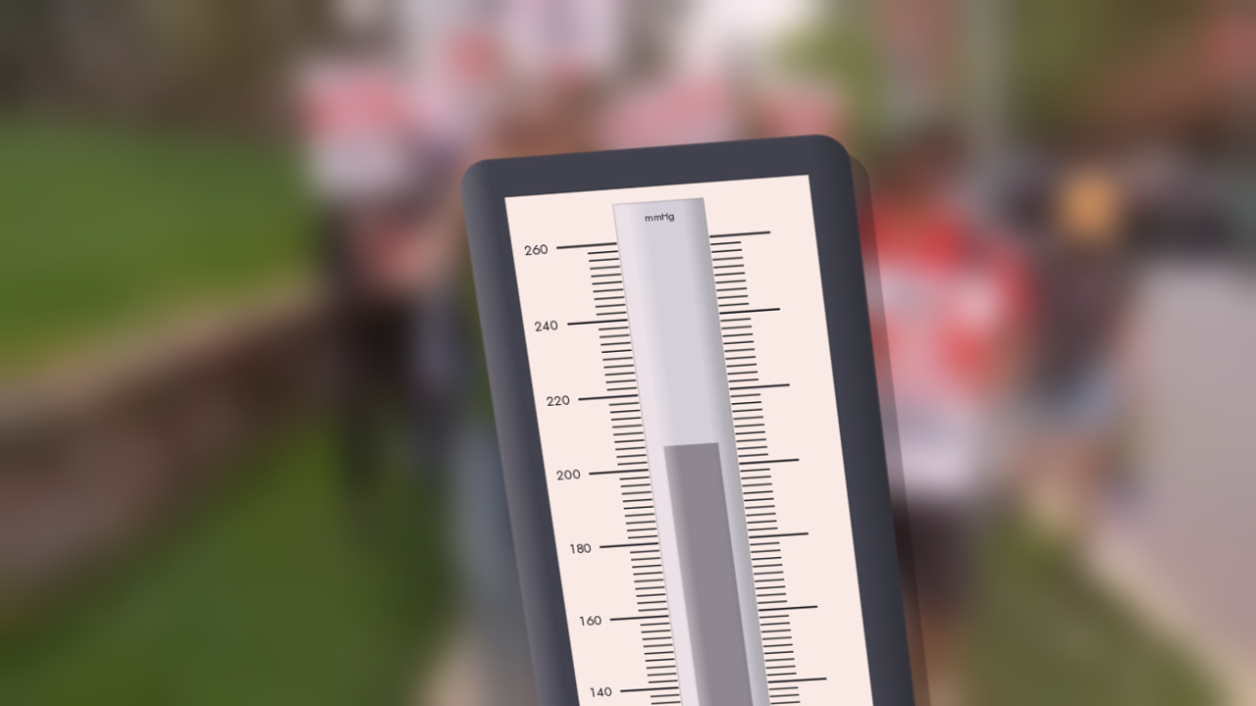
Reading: {"value": 206, "unit": "mmHg"}
